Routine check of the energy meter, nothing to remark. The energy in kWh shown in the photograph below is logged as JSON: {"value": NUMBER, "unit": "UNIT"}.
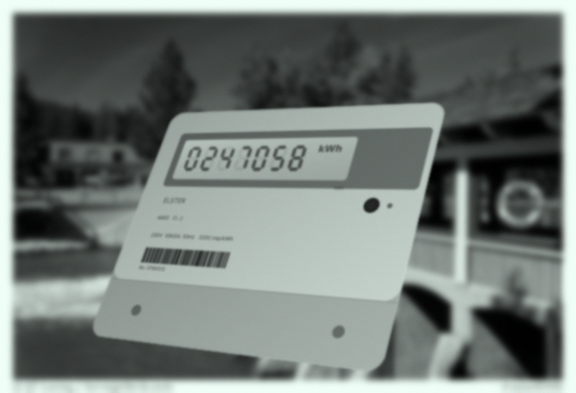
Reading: {"value": 247058, "unit": "kWh"}
